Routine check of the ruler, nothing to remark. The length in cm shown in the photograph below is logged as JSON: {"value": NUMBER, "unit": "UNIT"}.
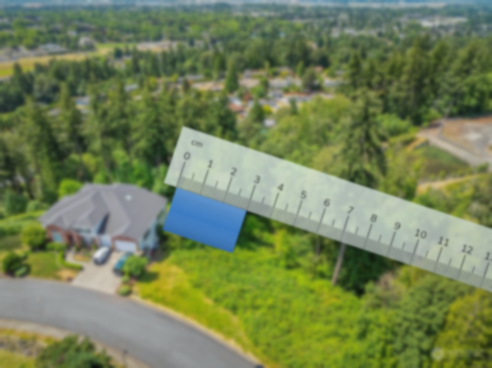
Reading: {"value": 3, "unit": "cm"}
